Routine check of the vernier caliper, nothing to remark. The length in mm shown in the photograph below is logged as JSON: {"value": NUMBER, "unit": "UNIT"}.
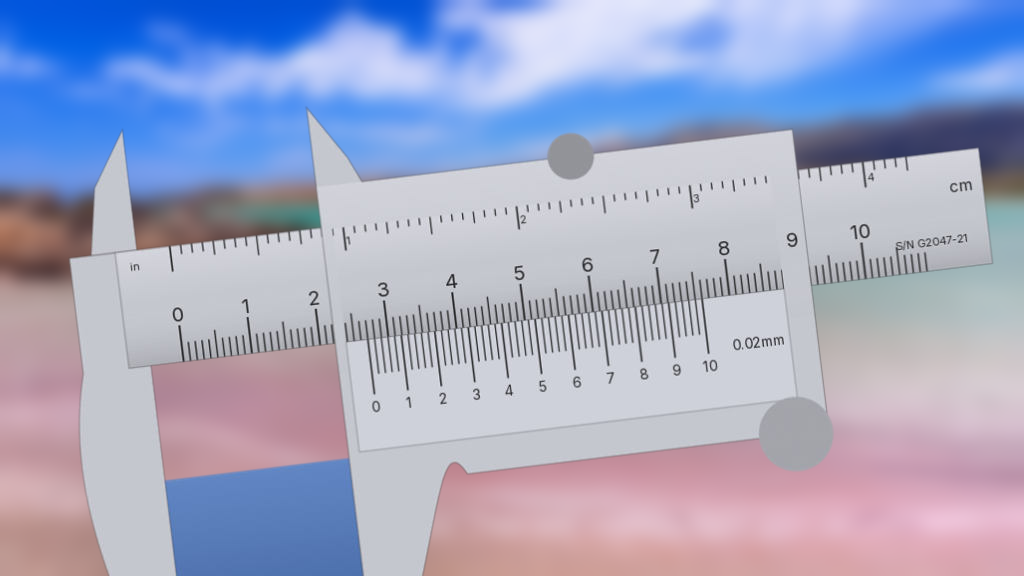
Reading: {"value": 27.0, "unit": "mm"}
